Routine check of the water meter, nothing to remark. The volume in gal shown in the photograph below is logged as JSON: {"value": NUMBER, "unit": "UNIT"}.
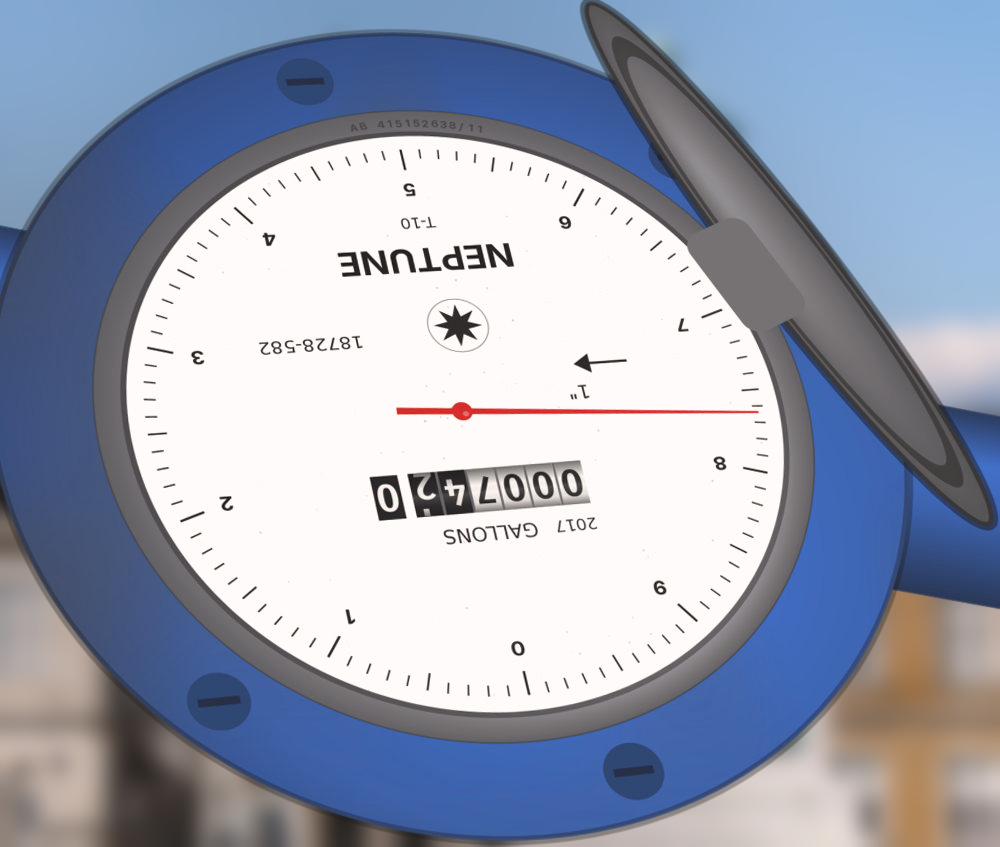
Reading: {"value": 7417.6, "unit": "gal"}
